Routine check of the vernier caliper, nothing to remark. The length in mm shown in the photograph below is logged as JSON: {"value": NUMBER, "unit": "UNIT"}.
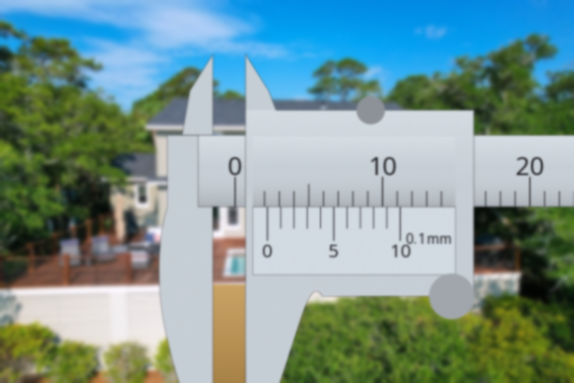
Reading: {"value": 2.2, "unit": "mm"}
